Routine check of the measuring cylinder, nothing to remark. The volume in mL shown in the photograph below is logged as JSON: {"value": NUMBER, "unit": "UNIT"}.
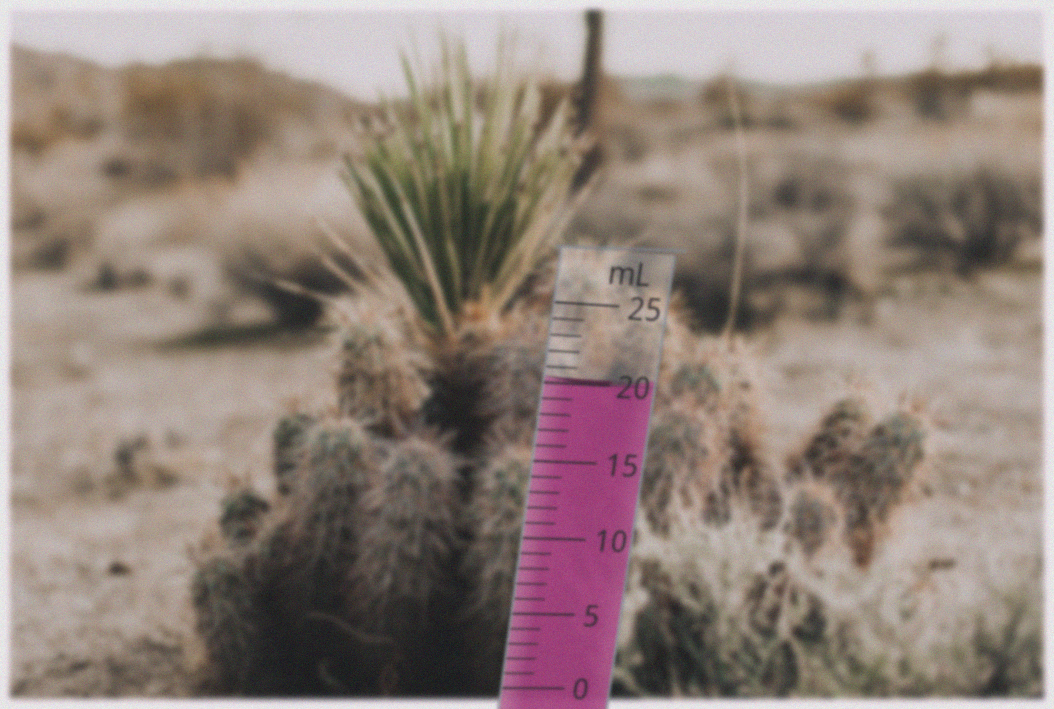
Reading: {"value": 20, "unit": "mL"}
